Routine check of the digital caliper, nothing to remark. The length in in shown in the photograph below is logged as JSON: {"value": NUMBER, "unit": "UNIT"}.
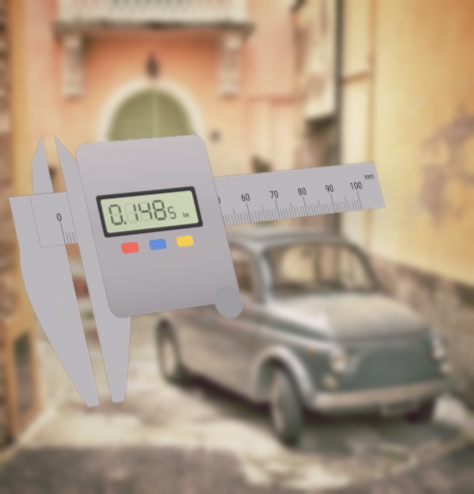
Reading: {"value": 0.1485, "unit": "in"}
